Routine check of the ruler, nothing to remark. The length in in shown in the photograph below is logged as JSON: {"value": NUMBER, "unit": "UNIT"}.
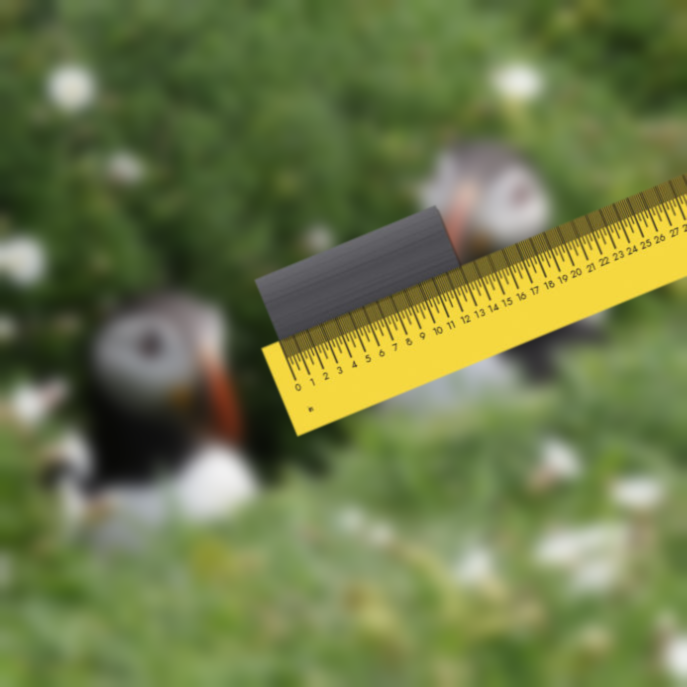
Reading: {"value": 13, "unit": "in"}
